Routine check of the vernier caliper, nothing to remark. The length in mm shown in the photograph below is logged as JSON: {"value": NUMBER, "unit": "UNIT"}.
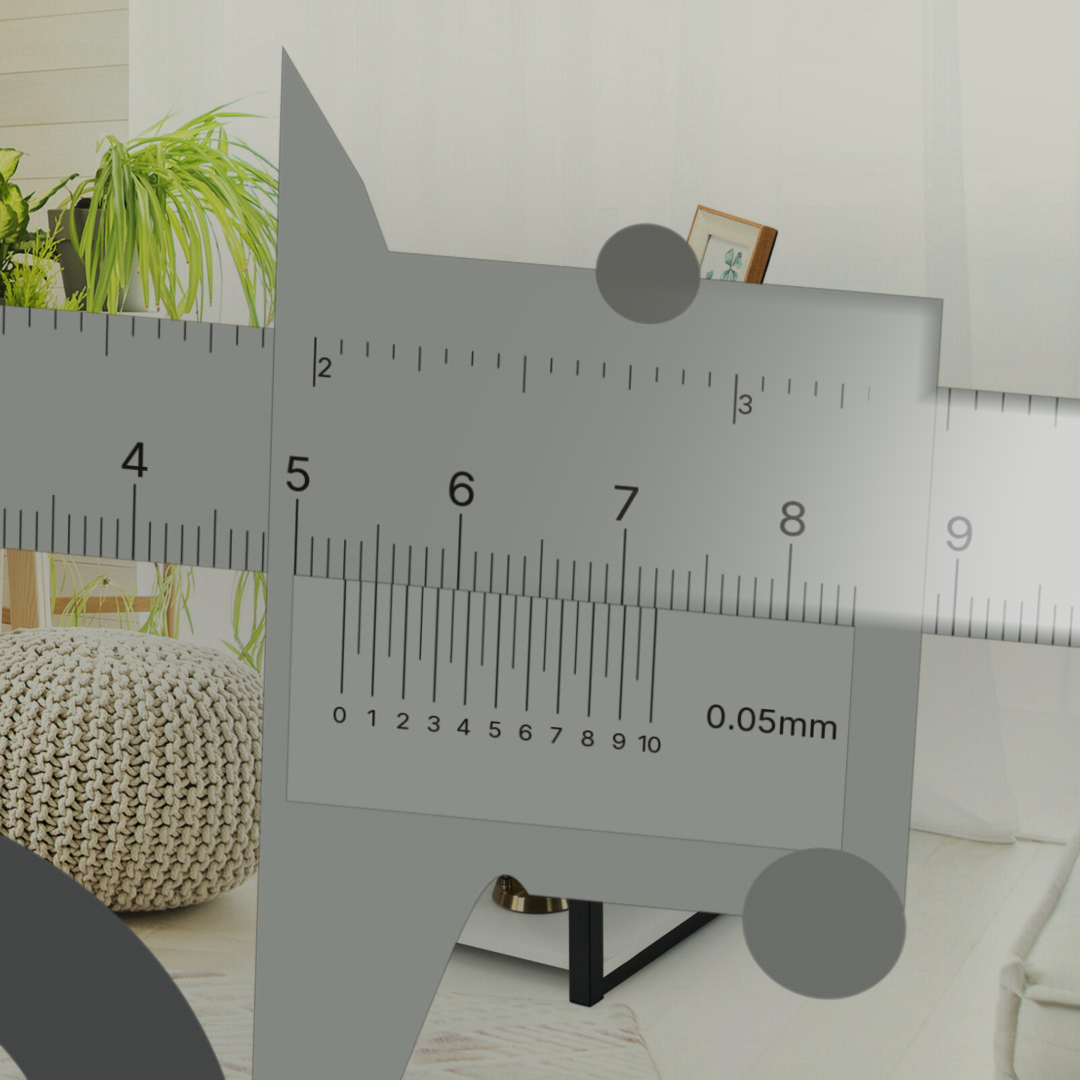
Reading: {"value": 53.1, "unit": "mm"}
